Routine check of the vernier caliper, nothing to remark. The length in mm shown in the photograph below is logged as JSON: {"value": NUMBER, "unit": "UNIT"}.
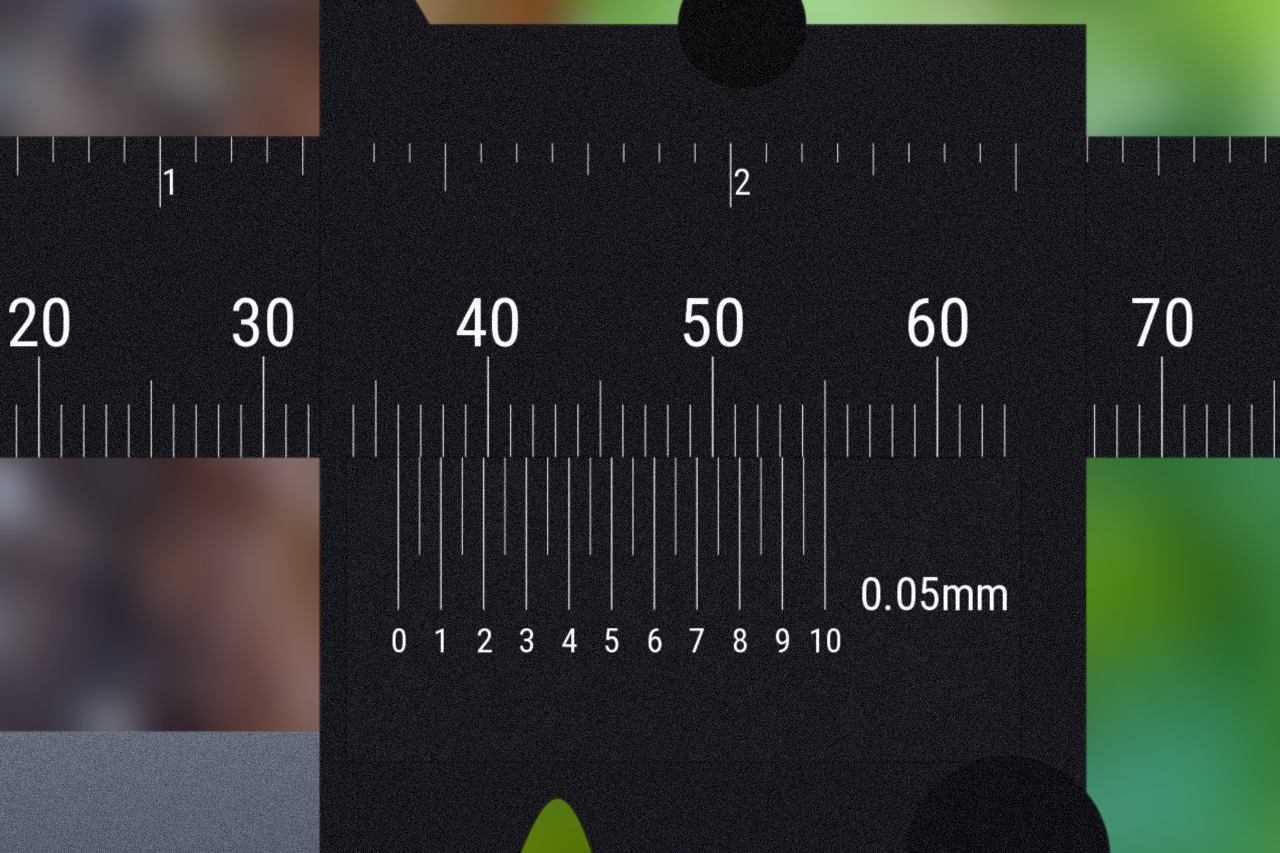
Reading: {"value": 36.0, "unit": "mm"}
